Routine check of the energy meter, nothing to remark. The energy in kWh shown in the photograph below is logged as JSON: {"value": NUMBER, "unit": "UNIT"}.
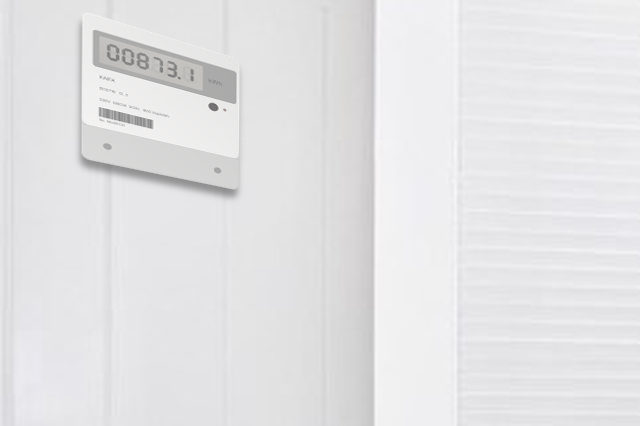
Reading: {"value": 873.1, "unit": "kWh"}
